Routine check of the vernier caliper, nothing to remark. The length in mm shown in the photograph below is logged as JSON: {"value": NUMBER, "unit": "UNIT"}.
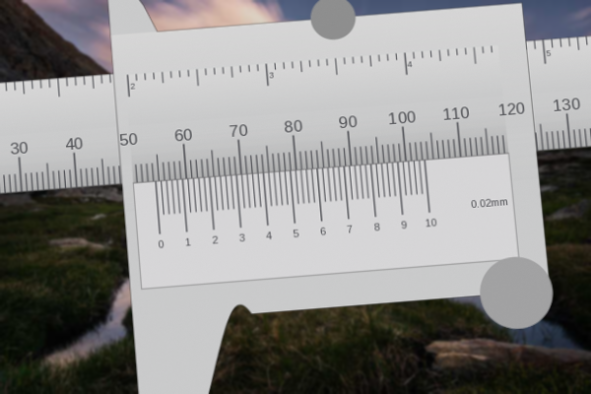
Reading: {"value": 54.4, "unit": "mm"}
